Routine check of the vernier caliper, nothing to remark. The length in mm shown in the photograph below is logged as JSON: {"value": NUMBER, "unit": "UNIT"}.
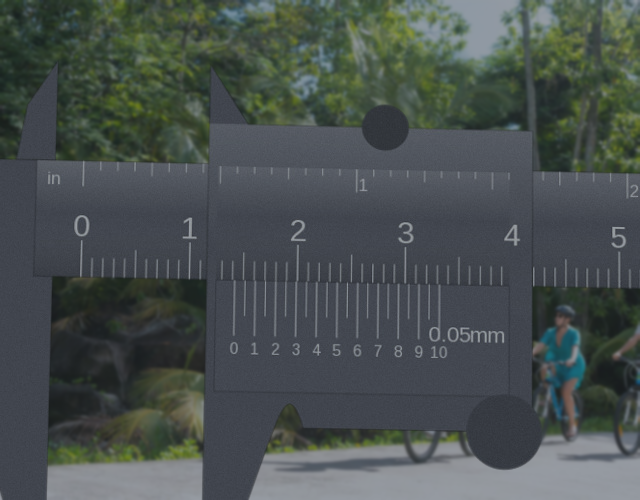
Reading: {"value": 14.2, "unit": "mm"}
